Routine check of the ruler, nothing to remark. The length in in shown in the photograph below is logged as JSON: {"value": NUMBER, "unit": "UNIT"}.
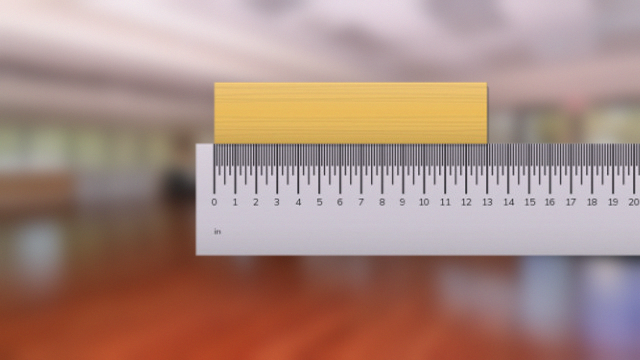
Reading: {"value": 13, "unit": "in"}
